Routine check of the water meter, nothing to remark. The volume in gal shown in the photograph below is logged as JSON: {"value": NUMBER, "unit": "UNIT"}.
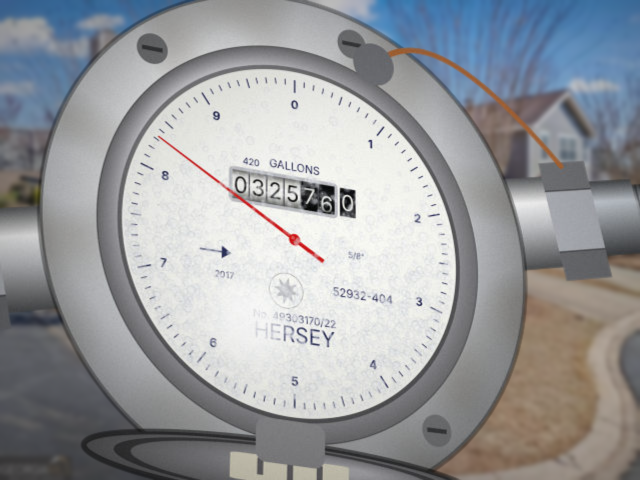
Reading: {"value": 325758.3, "unit": "gal"}
